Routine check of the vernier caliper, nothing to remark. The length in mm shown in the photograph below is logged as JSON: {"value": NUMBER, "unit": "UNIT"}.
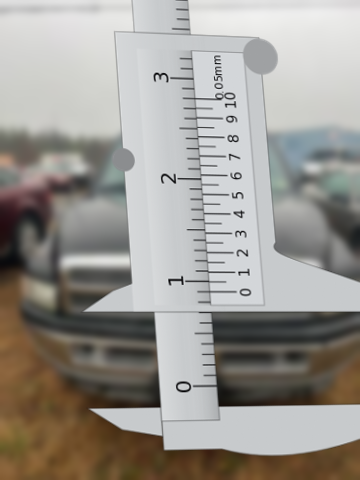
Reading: {"value": 9.0, "unit": "mm"}
